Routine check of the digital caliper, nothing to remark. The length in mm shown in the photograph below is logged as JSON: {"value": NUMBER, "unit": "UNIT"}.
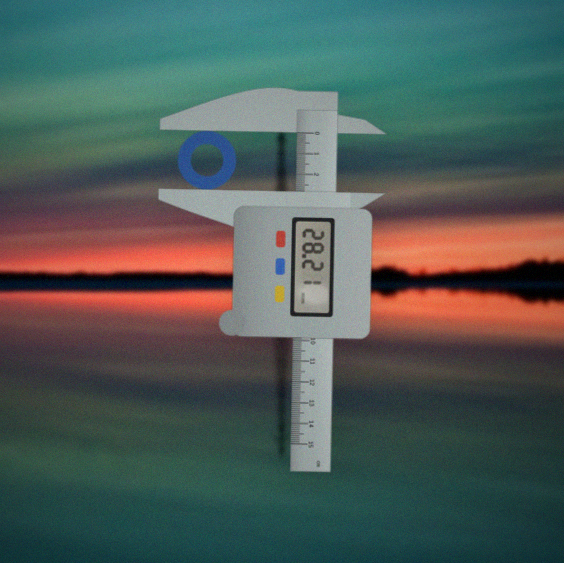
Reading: {"value": 28.21, "unit": "mm"}
